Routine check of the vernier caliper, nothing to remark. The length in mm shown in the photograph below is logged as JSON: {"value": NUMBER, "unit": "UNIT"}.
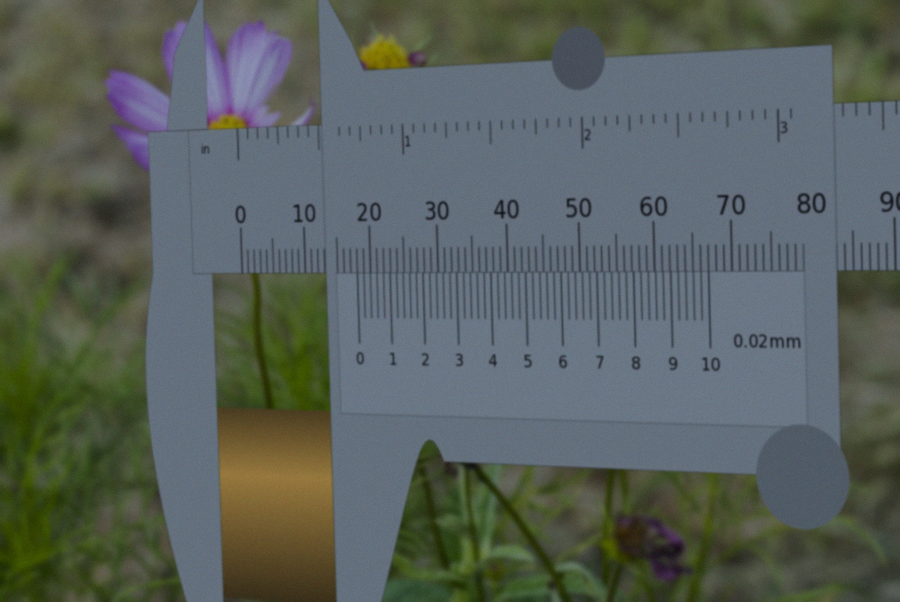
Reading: {"value": 18.0, "unit": "mm"}
